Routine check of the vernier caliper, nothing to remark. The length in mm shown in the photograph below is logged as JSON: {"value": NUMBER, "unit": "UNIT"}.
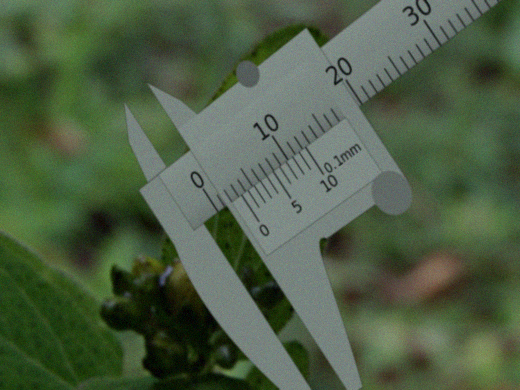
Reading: {"value": 3.4, "unit": "mm"}
